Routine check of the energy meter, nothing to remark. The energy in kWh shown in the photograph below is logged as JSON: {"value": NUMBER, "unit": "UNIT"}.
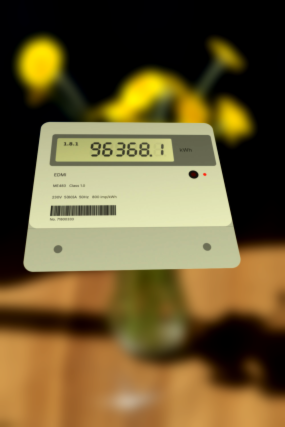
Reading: {"value": 96368.1, "unit": "kWh"}
